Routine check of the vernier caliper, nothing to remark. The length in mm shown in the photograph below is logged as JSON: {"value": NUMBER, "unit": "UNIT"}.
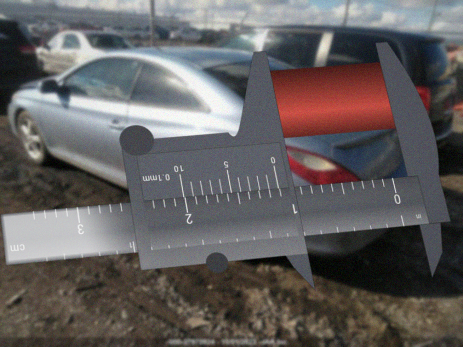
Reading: {"value": 11.1, "unit": "mm"}
